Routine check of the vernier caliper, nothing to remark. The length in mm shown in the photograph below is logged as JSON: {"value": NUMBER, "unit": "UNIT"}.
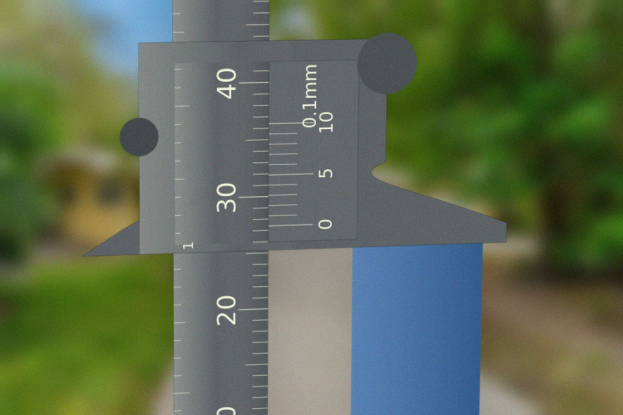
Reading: {"value": 27.4, "unit": "mm"}
